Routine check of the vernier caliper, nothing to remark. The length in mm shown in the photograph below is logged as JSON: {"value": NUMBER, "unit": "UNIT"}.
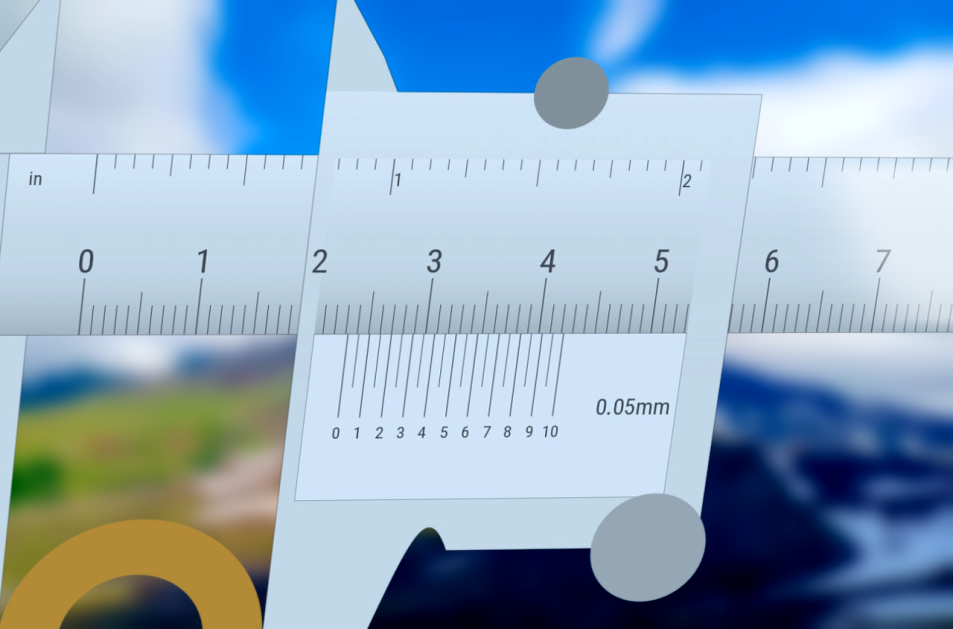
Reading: {"value": 23.2, "unit": "mm"}
